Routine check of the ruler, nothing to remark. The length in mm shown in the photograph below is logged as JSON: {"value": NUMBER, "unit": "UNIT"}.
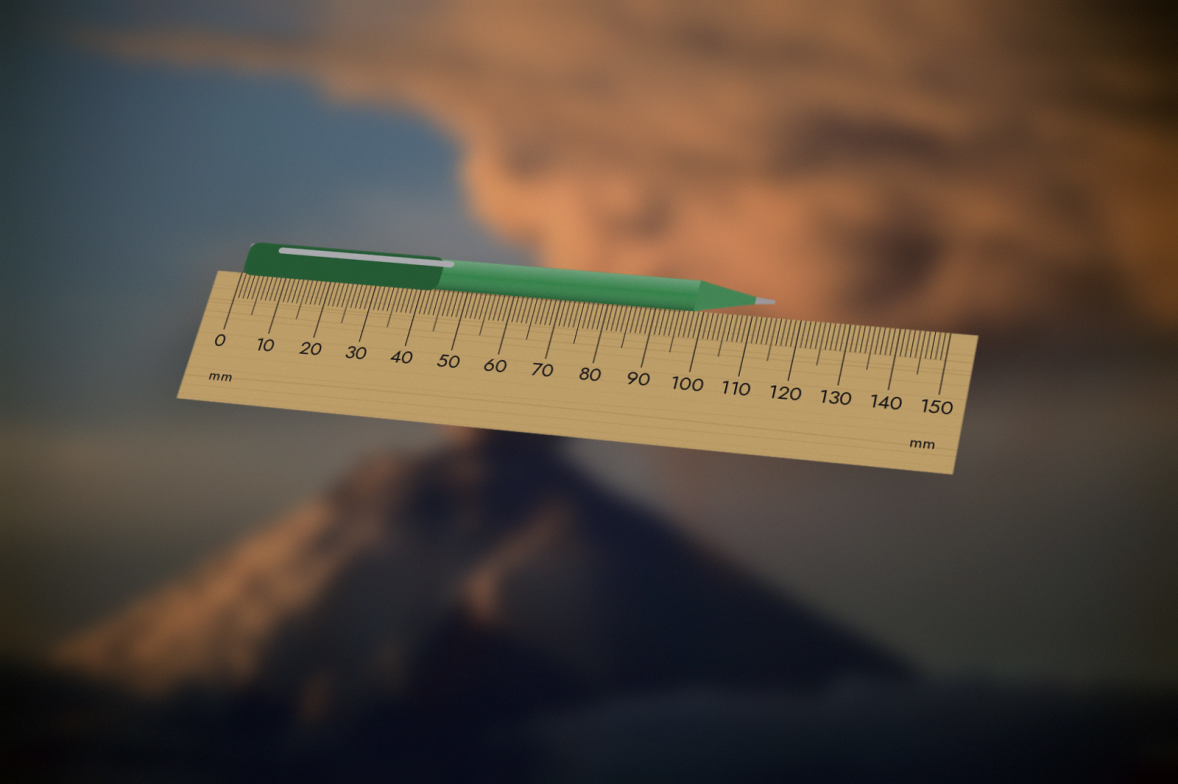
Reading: {"value": 114, "unit": "mm"}
